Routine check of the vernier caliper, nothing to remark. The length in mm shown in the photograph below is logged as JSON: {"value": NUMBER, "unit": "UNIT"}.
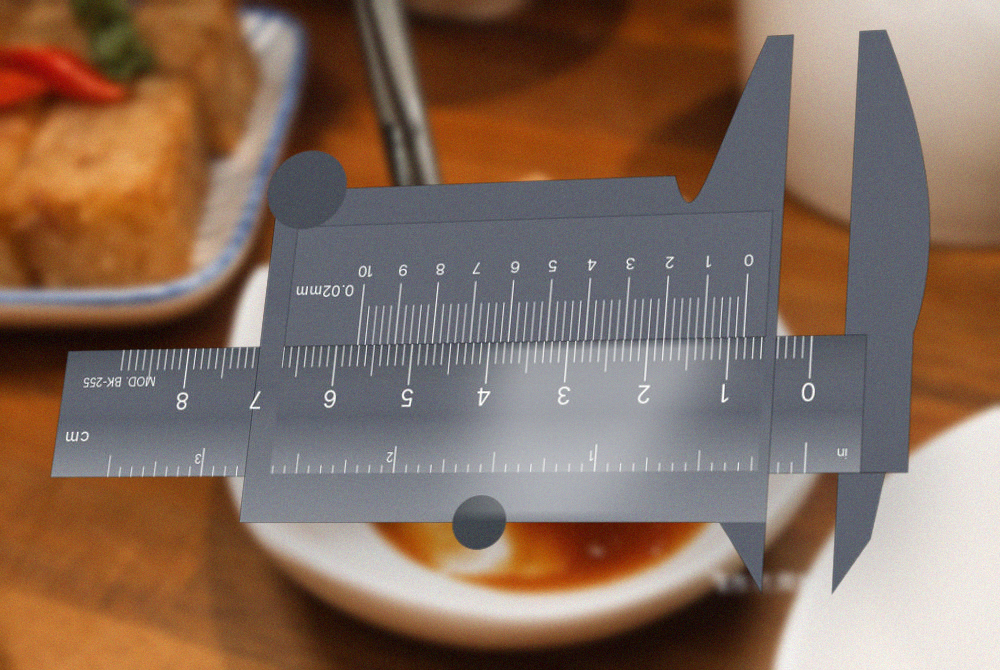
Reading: {"value": 8.2, "unit": "mm"}
